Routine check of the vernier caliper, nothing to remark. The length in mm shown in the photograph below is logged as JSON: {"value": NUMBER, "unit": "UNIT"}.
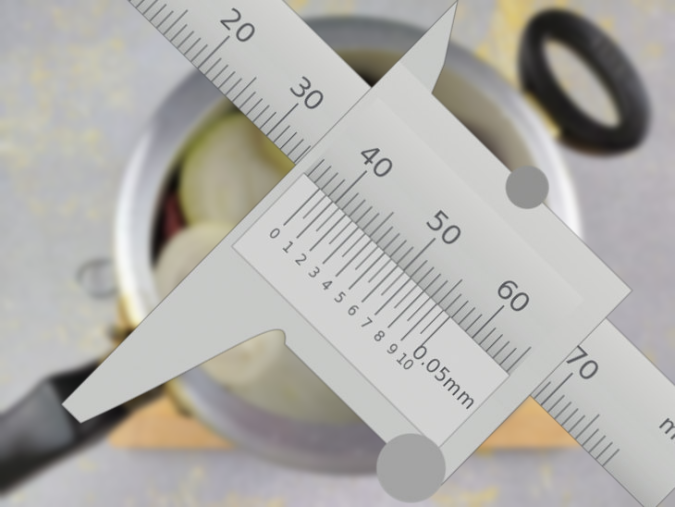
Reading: {"value": 37.8, "unit": "mm"}
